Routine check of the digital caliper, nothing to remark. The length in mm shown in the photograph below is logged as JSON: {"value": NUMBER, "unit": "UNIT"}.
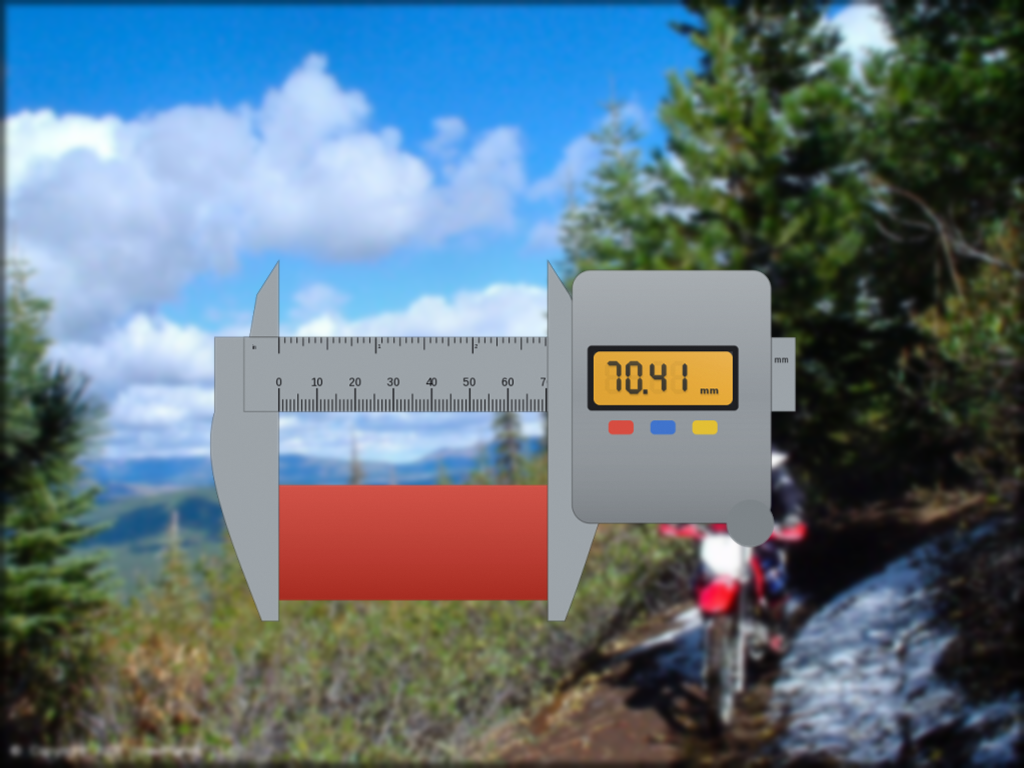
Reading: {"value": 70.41, "unit": "mm"}
